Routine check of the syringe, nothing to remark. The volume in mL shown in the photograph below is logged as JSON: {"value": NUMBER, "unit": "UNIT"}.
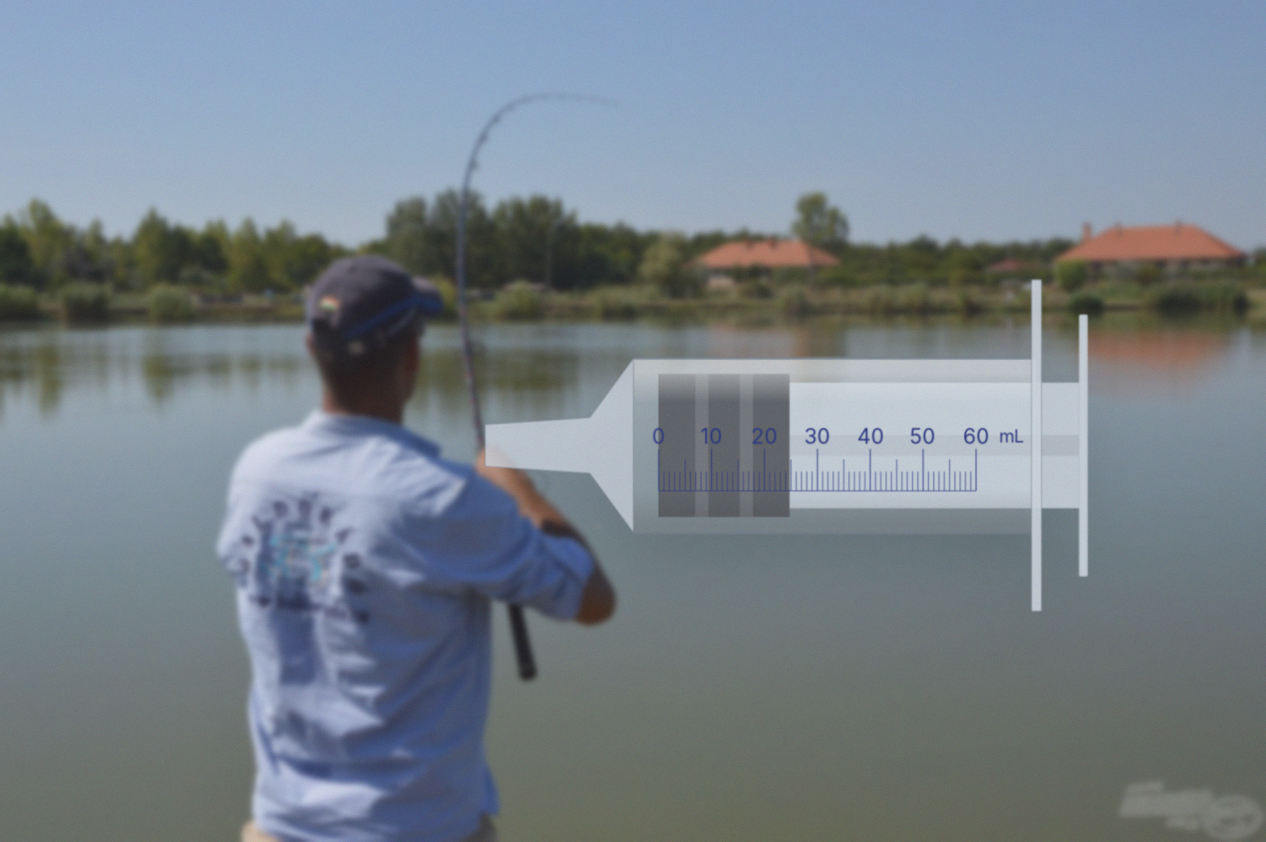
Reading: {"value": 0, "unit": "mL"}
